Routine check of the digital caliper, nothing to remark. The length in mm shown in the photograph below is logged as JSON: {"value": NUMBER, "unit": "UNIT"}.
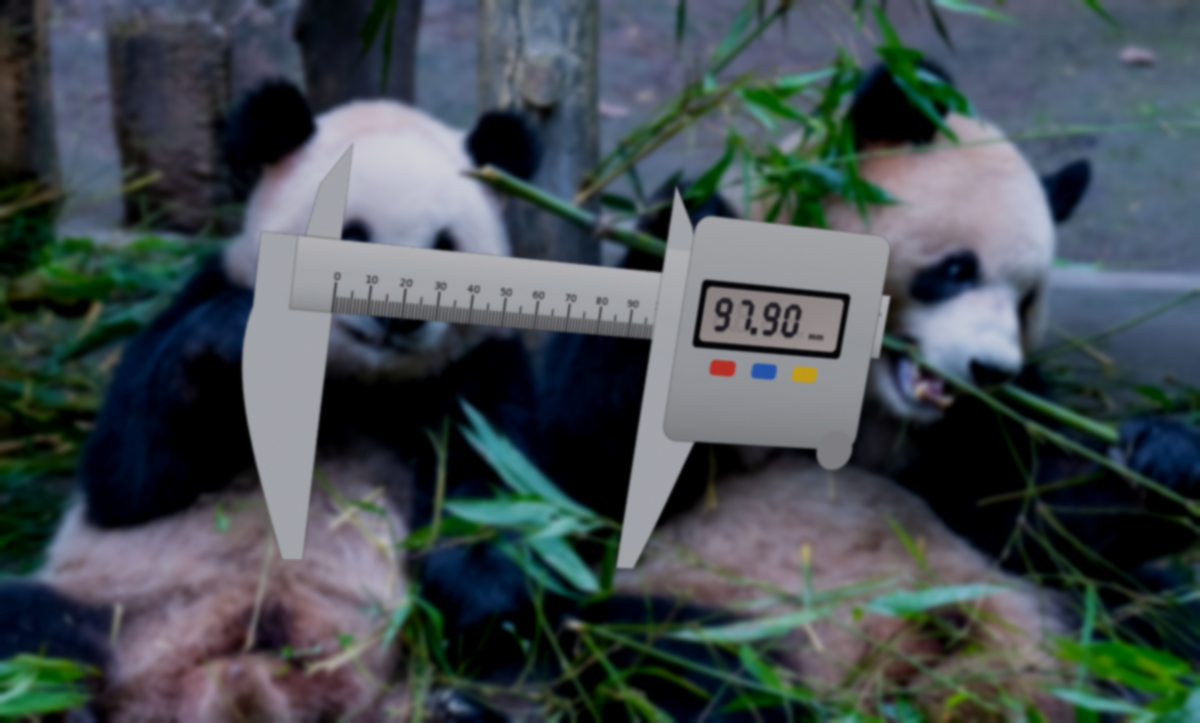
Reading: {"value": 97.90, "unit": "mm"}
